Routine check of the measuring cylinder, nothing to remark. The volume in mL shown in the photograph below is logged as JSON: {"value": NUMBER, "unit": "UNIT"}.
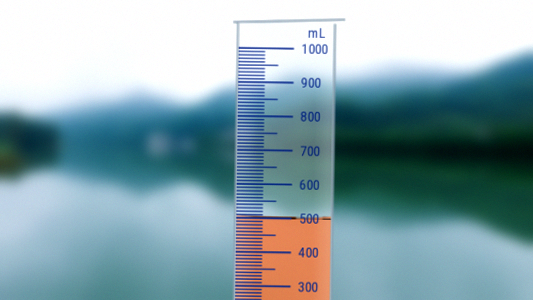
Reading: {"value": 500, "unit": "mL"}
